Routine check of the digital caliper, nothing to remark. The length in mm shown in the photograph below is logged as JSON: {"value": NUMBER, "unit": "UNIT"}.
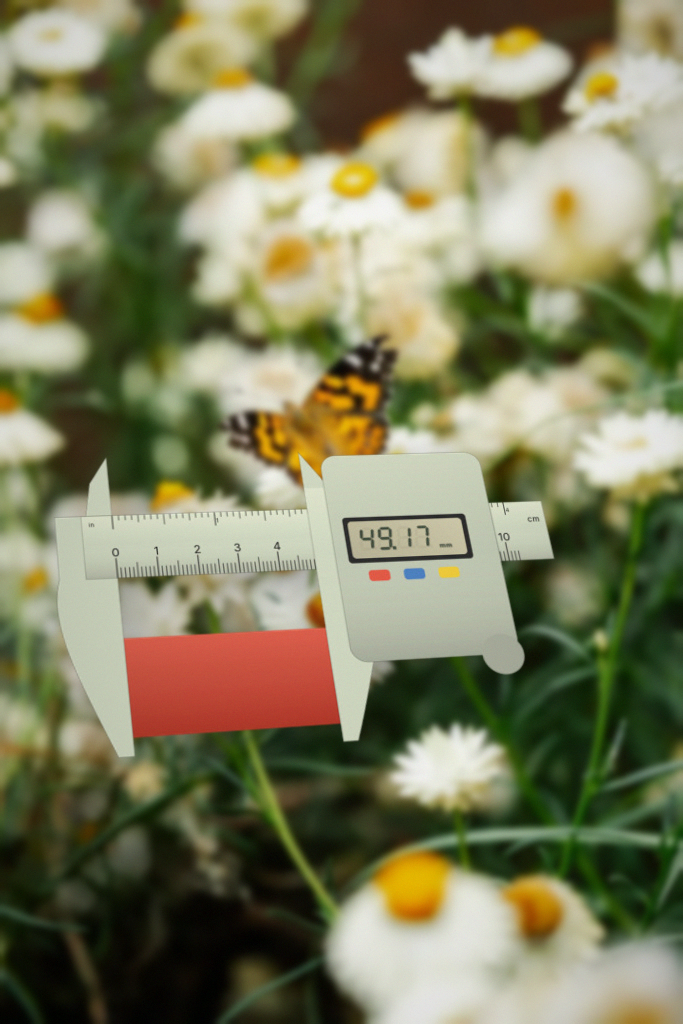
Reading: {"value": 49.17, "unit": "mm"}
